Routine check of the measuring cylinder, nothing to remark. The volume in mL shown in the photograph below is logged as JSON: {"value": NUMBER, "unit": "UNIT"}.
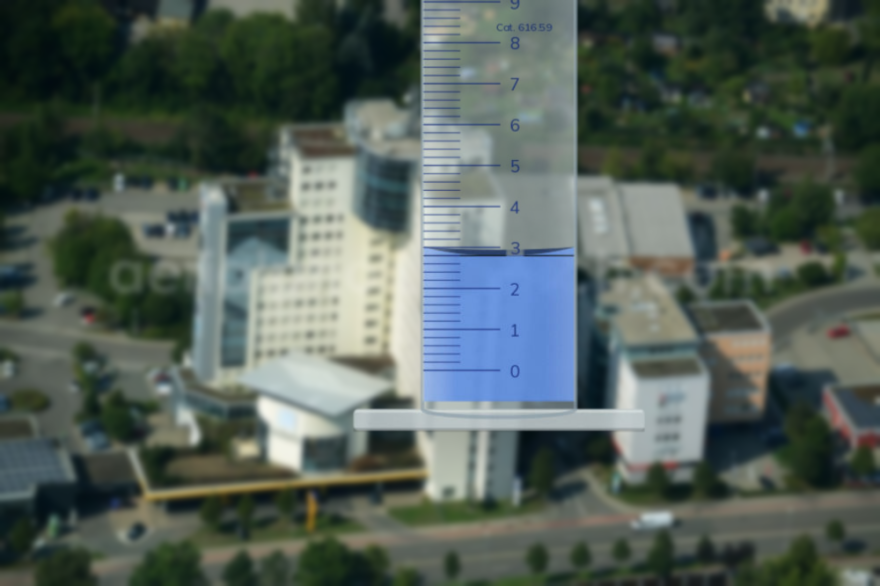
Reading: {"value": 2.8, "unit": "mL"}
